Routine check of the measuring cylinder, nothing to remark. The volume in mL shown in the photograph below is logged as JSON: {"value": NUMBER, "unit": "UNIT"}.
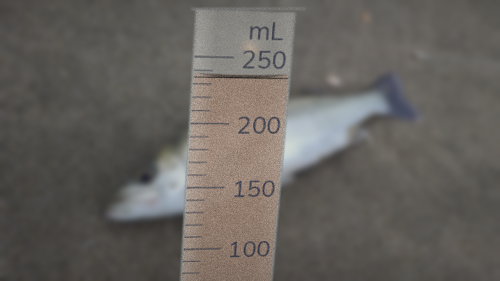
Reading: {"value": 235, "unit": "mL"}
